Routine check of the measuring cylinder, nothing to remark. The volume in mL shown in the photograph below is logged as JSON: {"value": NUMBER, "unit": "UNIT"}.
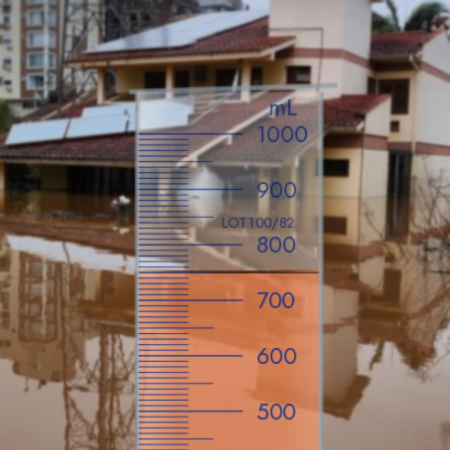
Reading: {"value": 750, "unit": "mL"}
